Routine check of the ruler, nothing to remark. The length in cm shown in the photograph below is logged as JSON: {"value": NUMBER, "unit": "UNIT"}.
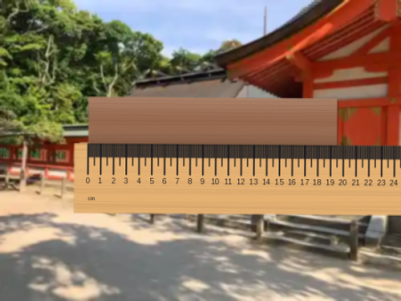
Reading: {"value": 19.5, "unit": "cm"}
